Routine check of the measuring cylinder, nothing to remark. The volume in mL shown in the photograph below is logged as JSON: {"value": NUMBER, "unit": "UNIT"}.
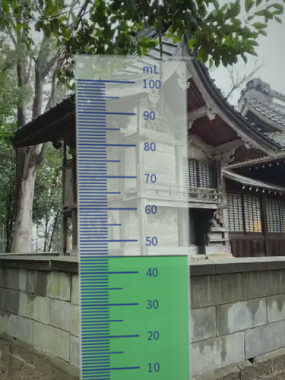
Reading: {"value": 45, "unit": "mL"}
